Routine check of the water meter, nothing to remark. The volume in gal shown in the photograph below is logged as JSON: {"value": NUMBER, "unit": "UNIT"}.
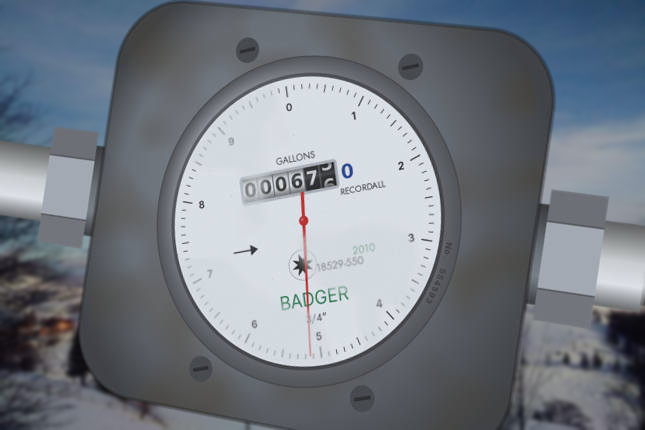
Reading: {"value": 6755.1, "unit": "gal"}
